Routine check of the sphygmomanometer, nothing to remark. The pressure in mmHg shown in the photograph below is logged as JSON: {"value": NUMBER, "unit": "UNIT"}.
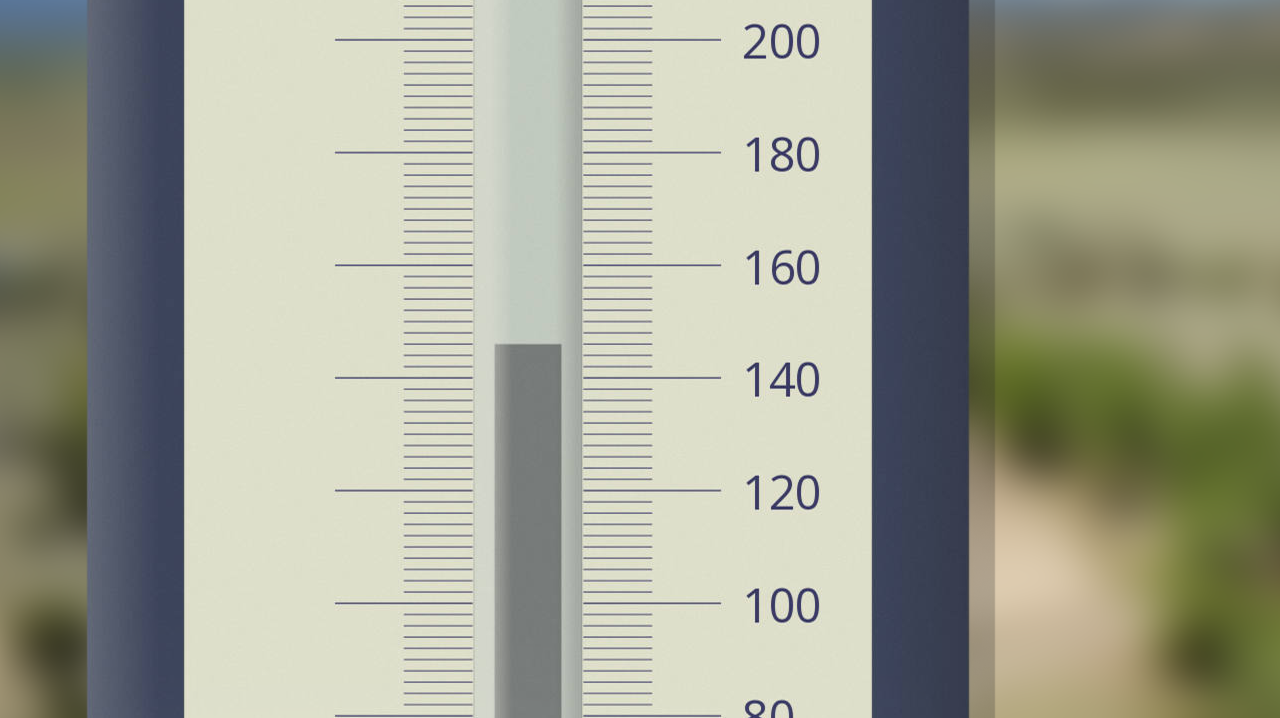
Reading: {"value": 146, "unit": "mmHg"}
